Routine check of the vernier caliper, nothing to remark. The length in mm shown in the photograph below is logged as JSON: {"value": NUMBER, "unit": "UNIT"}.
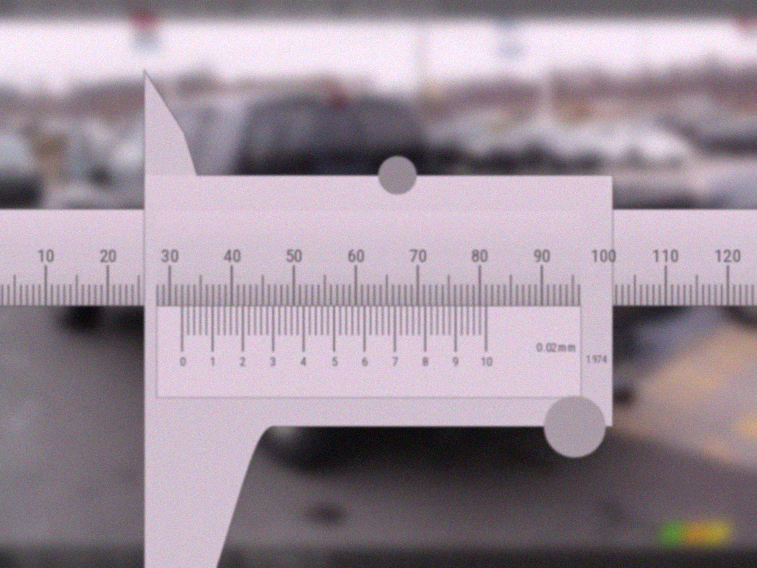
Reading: {"value": 32.0, "unit": "mm"}
